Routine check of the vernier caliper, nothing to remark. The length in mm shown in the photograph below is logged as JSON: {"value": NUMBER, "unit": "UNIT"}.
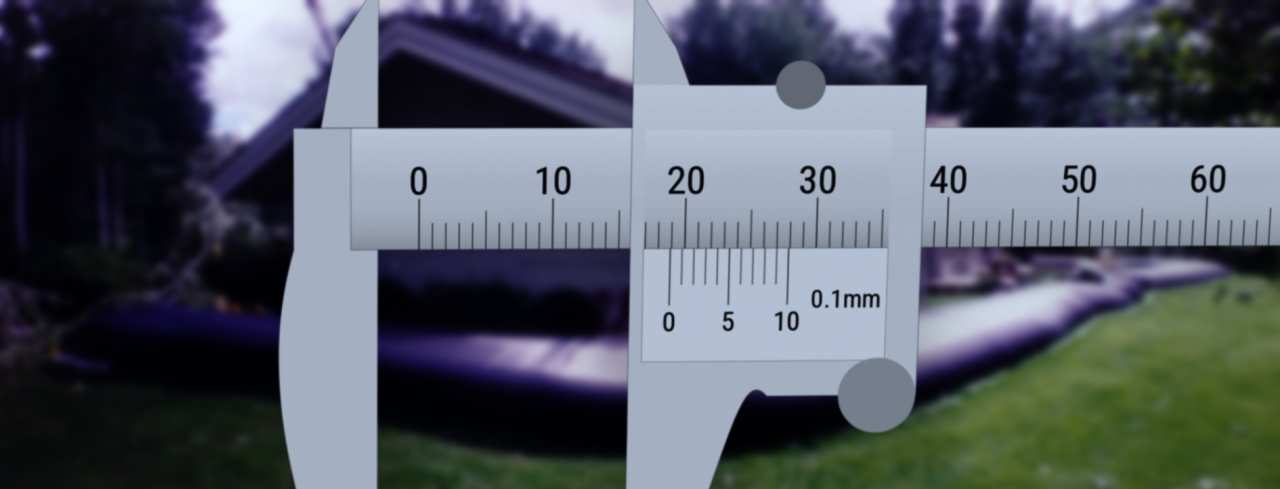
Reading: {"value": 18.9, "unit": "mm"}
